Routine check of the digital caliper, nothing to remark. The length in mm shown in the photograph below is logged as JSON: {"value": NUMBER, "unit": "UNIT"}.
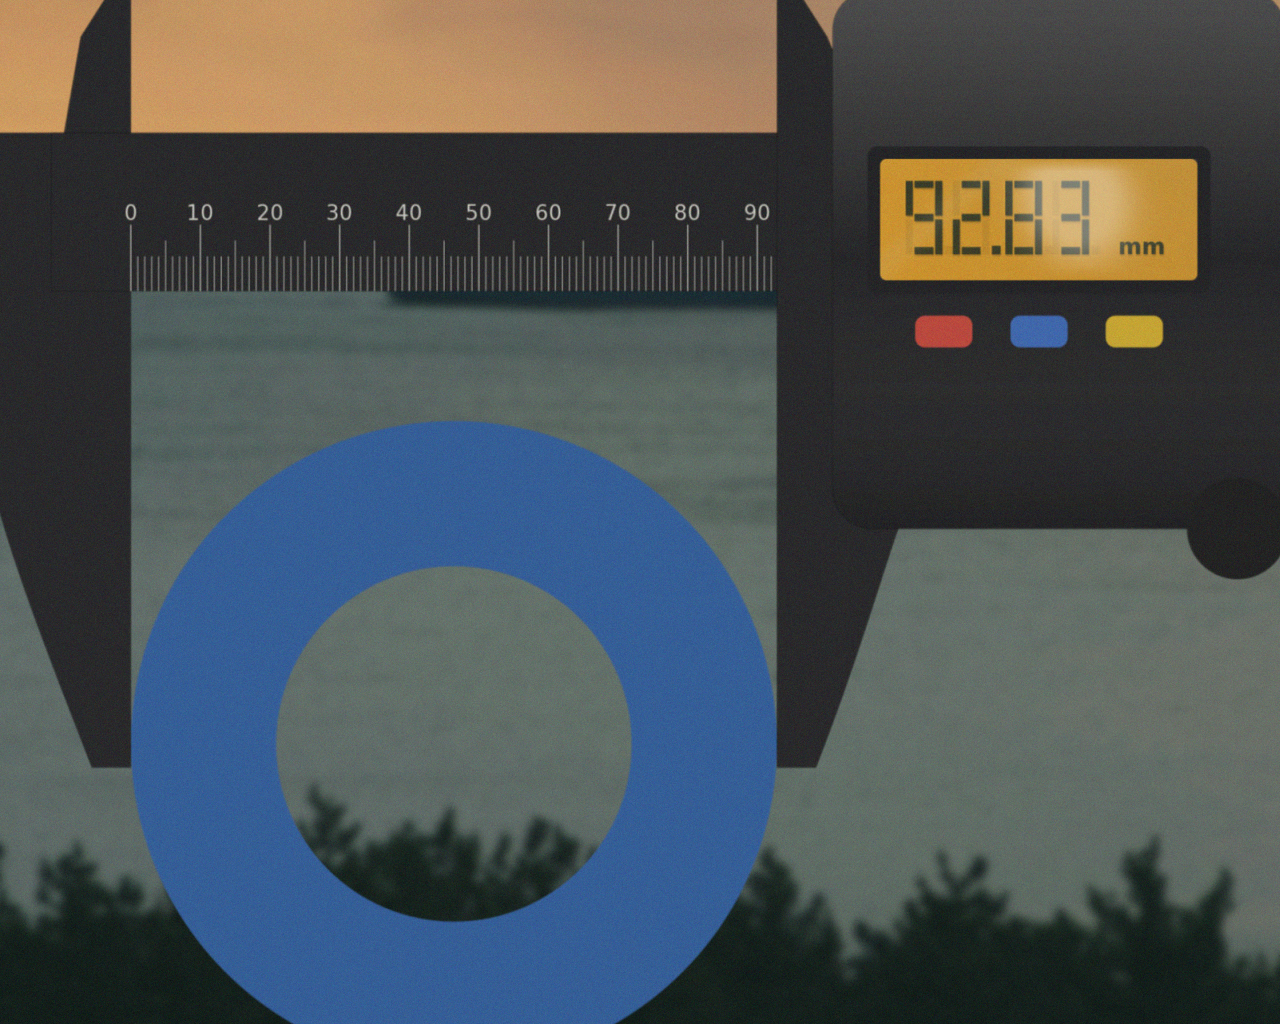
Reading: {"value": 92.83, "unit": "mm"}
